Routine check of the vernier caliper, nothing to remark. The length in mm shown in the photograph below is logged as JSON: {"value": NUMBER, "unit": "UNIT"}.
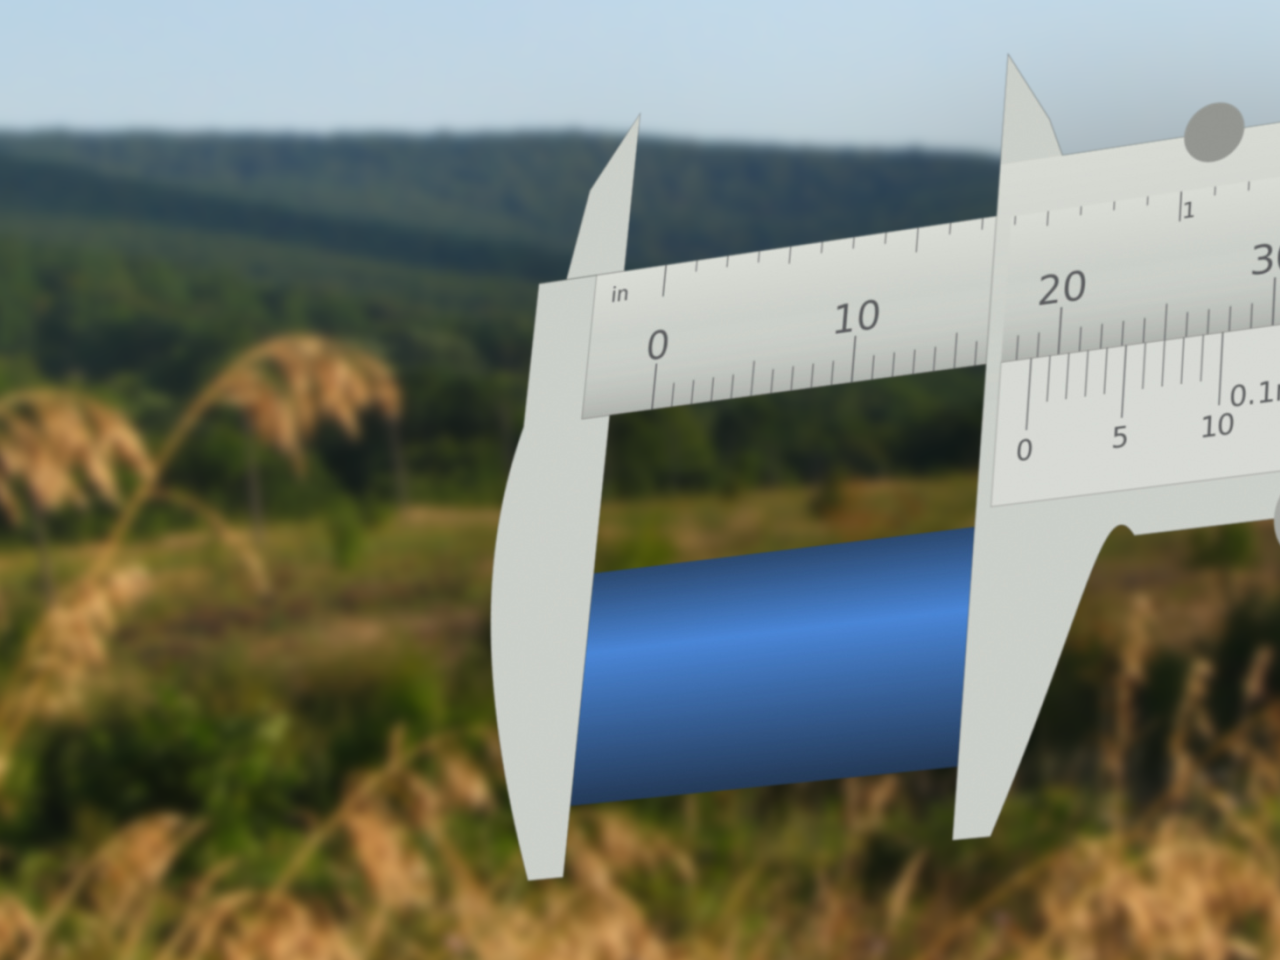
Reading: {"value": 18.7, "unit": "mm"}
